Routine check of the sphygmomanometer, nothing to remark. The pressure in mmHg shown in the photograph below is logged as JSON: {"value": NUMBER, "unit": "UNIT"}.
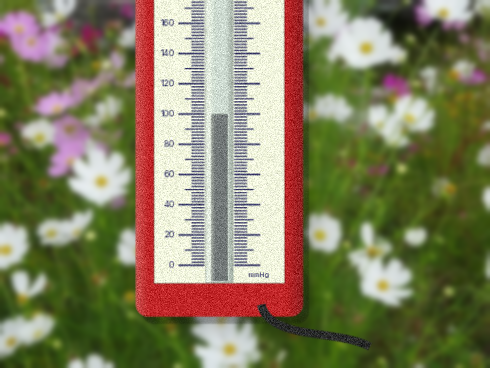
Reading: {"value": 100, "unit": "mmHg"}
